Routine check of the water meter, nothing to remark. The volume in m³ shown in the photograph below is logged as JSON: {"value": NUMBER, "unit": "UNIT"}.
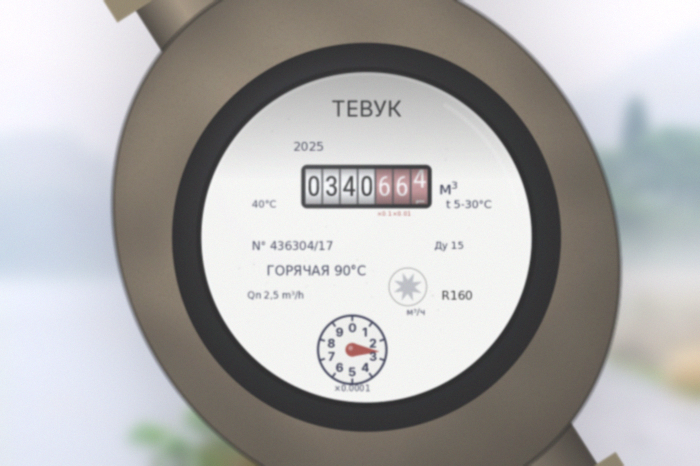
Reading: {"value": 340.6642, "unit": "m³"}
